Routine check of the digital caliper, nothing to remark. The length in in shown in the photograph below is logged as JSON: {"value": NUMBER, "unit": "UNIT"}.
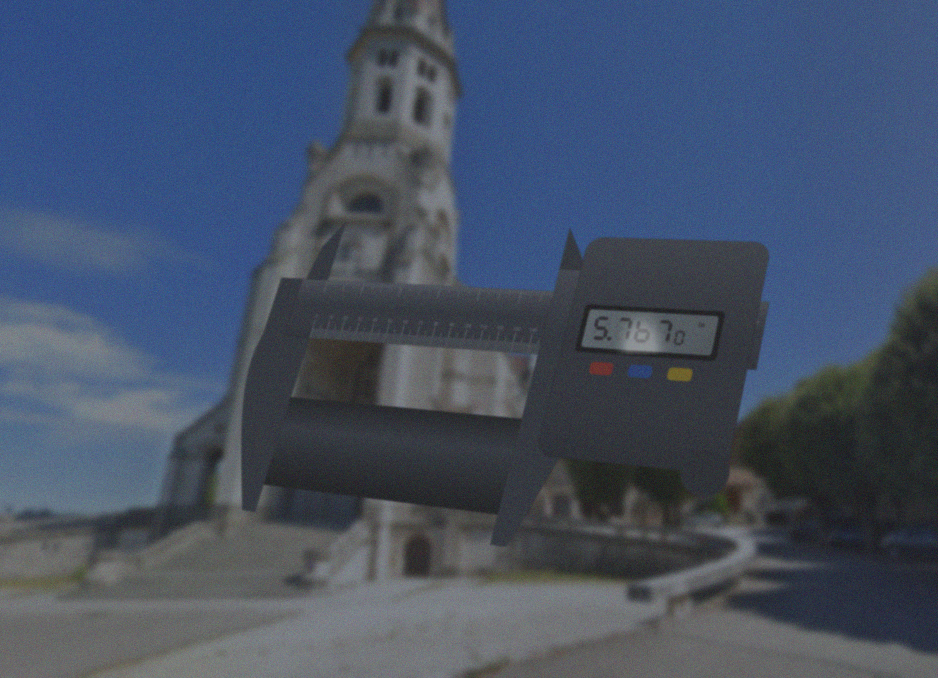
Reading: {"value": 5.7670, "unit": "in"}
